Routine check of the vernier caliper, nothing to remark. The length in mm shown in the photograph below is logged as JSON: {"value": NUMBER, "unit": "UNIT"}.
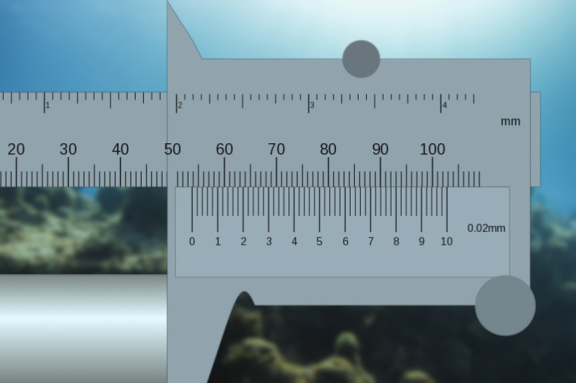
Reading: {"value": 53.8, "unit": "mm"}
